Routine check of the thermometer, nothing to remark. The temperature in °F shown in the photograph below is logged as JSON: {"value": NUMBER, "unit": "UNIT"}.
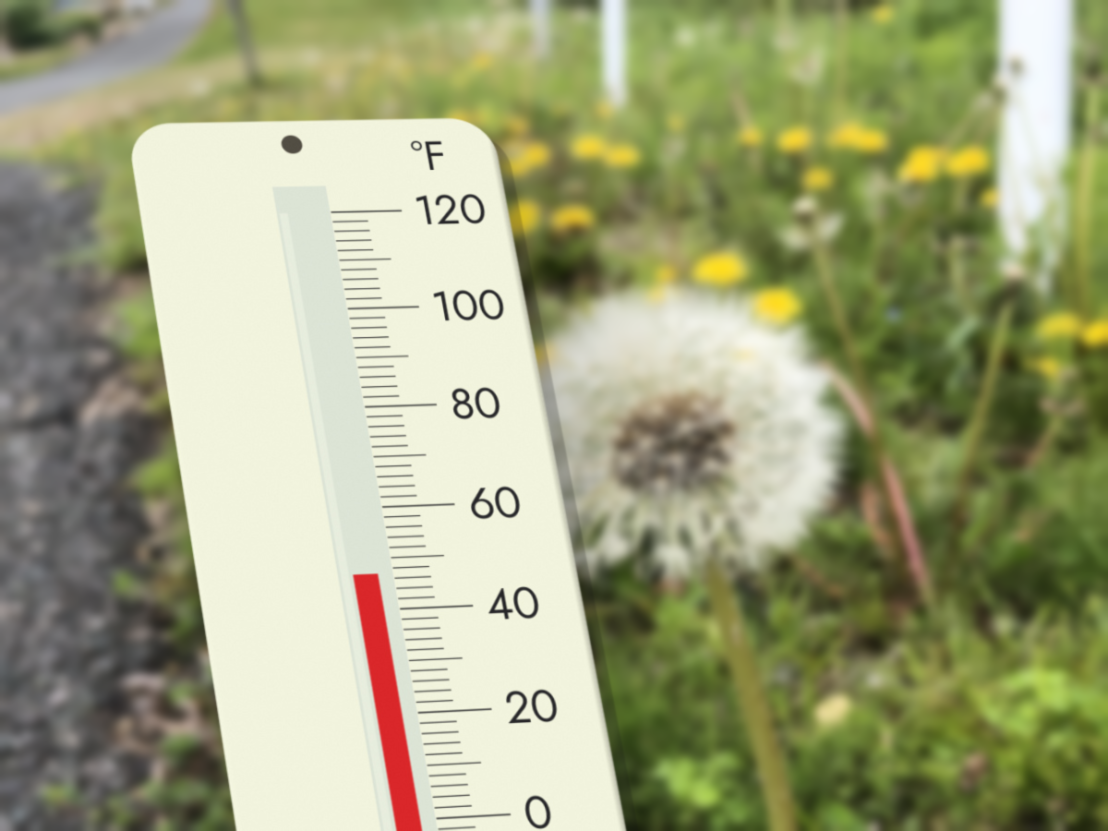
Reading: {"value": 47, "unit": "°F"}
